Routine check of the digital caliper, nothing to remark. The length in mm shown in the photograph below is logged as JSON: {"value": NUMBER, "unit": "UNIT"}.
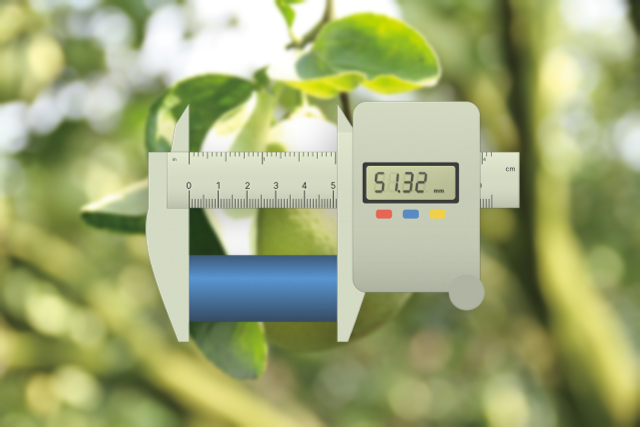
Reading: {"value": 51.32, "unit": "mm"}
